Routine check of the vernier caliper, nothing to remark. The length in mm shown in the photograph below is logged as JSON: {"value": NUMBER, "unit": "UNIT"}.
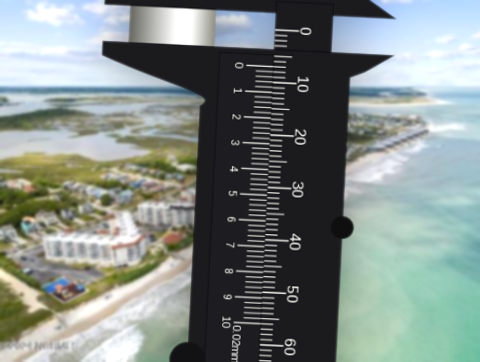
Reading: {"value": 7.0, "unit": "mm"}
